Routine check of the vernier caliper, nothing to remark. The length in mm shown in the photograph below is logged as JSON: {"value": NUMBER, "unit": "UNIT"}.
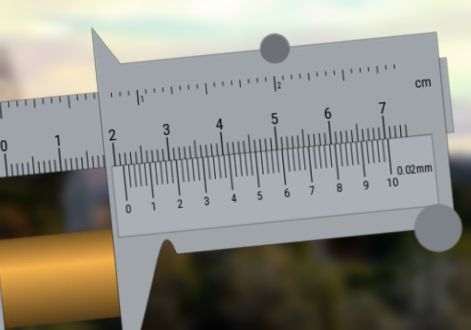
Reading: {"value": 21.5, "unit": "mm"}
